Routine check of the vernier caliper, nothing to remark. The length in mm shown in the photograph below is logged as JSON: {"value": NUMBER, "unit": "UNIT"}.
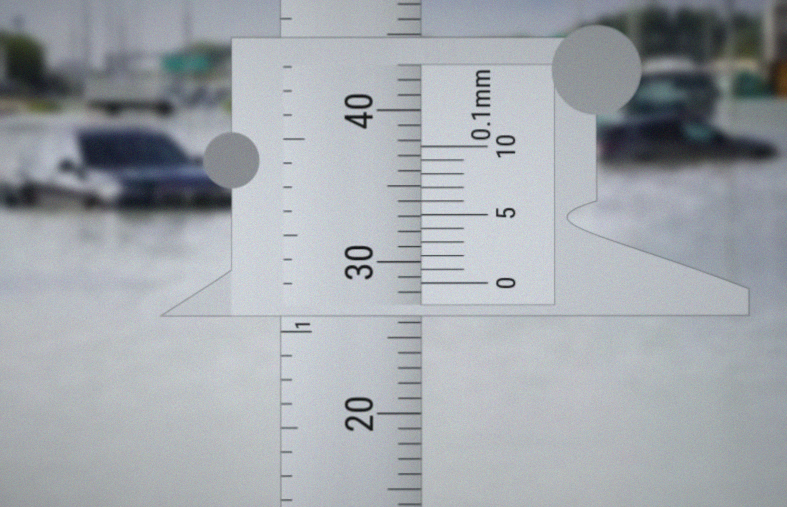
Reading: {"value": 28.6, "unit": "mm"}
